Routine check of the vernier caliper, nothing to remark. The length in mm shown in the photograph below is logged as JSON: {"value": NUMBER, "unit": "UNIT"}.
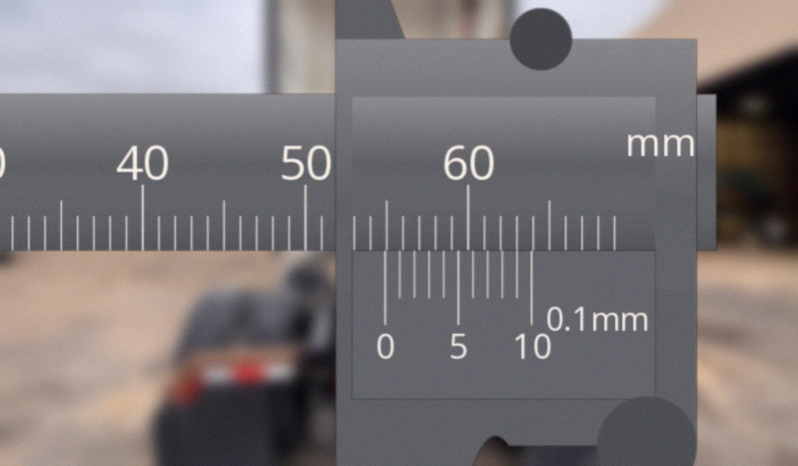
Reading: {"value": 54.9, "unit": "mm"}
